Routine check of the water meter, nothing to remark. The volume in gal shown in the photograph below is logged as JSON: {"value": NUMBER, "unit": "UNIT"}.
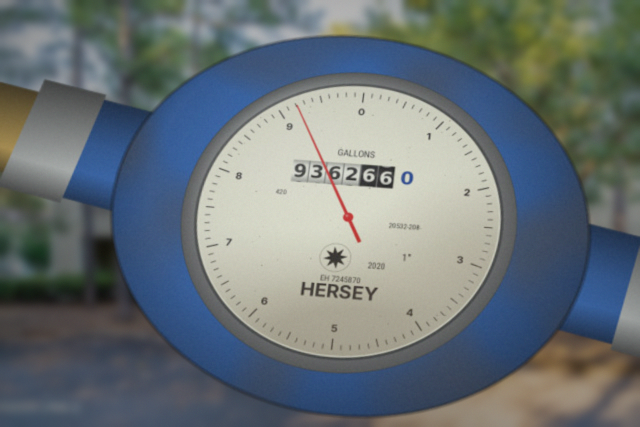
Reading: {"value": 9362659.2, "unit": "gal"}
